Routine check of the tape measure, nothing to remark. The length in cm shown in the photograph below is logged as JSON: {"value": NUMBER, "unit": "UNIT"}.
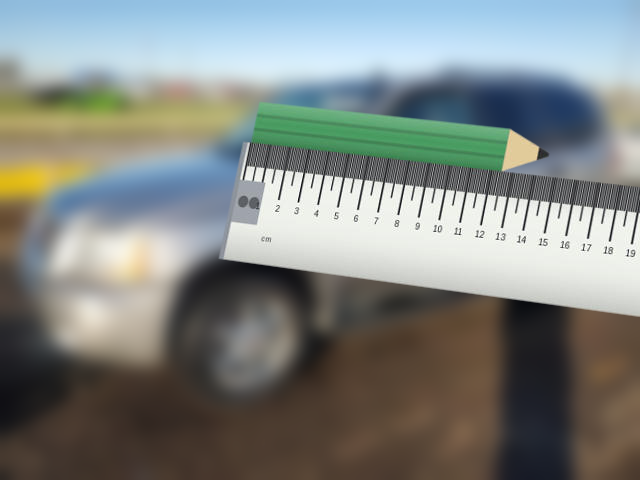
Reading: {"value": 14.5, "unit": "cm"}
